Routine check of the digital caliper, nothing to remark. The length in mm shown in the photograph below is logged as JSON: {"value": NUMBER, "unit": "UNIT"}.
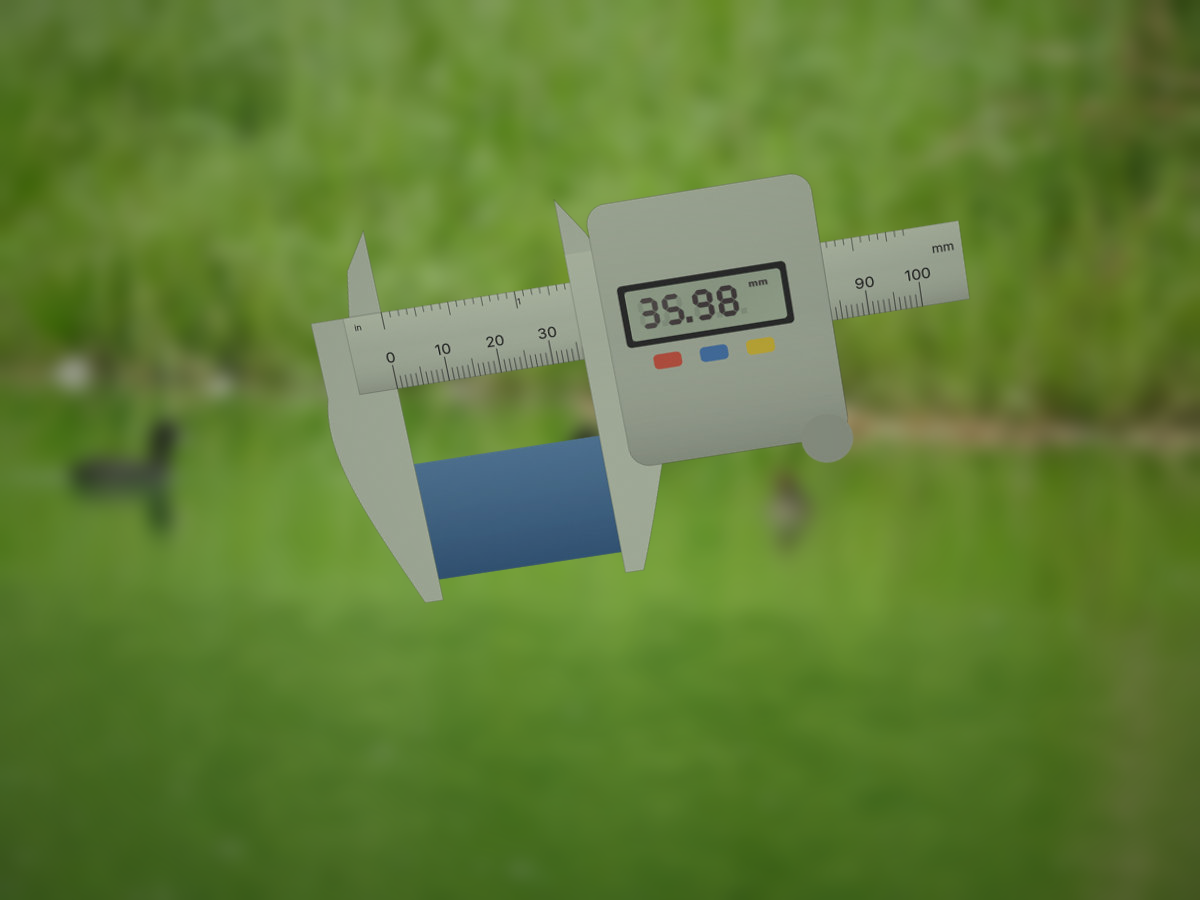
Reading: {"value": 35.98, "unit": "mm"}
